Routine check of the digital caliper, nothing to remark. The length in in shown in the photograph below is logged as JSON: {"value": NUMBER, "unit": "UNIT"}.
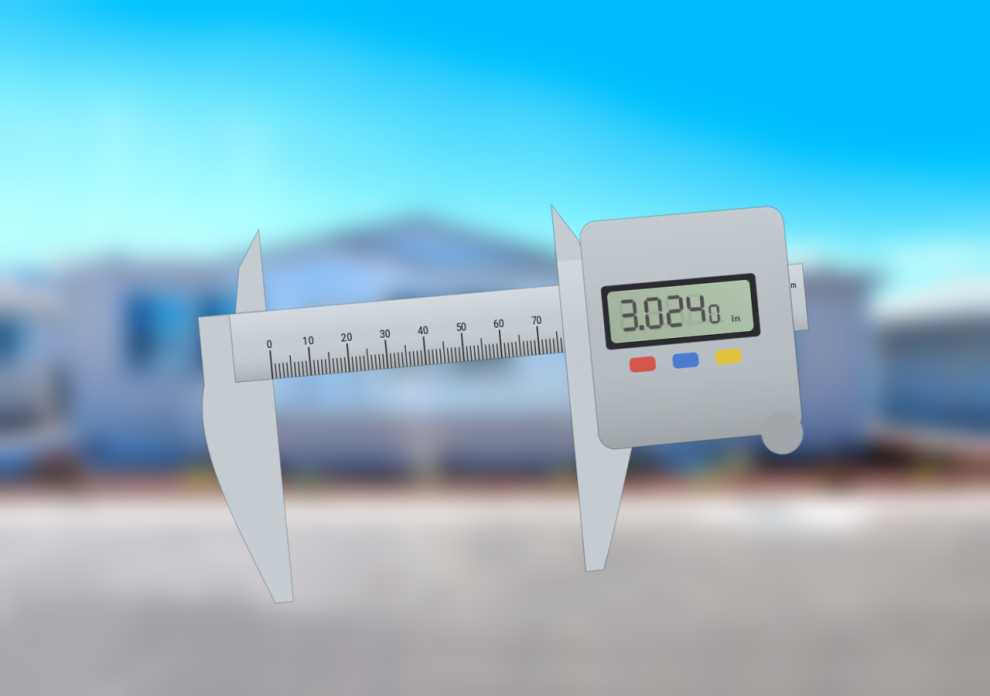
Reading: {"value": 3.0240, "unit": "in"}
